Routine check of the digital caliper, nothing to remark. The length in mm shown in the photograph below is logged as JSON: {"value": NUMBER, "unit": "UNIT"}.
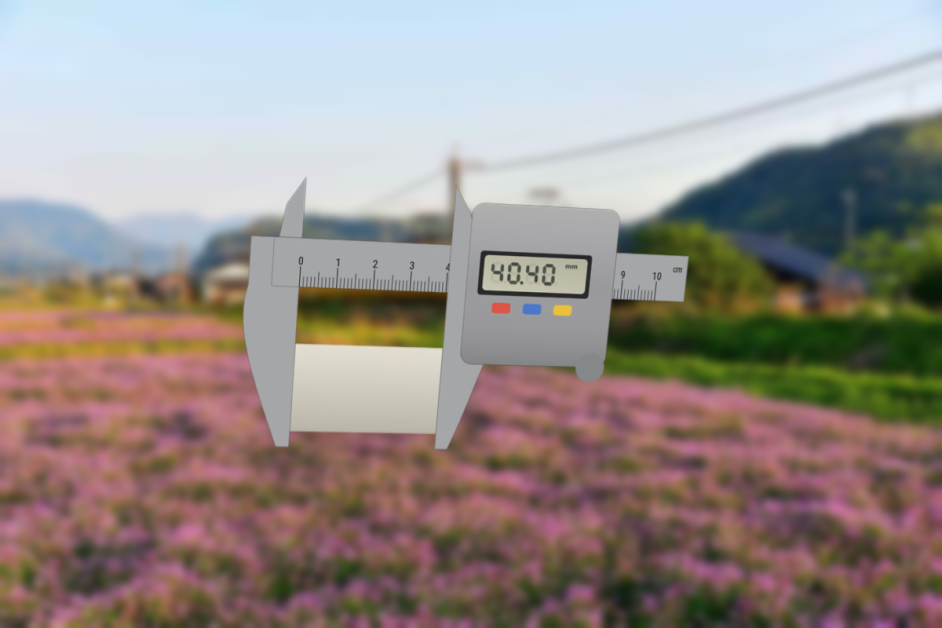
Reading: {"value": 40.40, "unit": "mm"}
